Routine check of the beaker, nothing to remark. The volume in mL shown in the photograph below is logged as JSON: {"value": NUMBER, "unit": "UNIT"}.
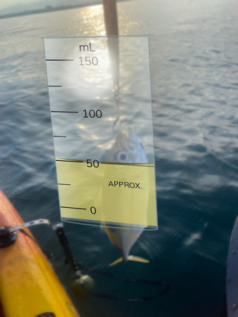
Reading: {"value": 50, "unit": "mL"}
